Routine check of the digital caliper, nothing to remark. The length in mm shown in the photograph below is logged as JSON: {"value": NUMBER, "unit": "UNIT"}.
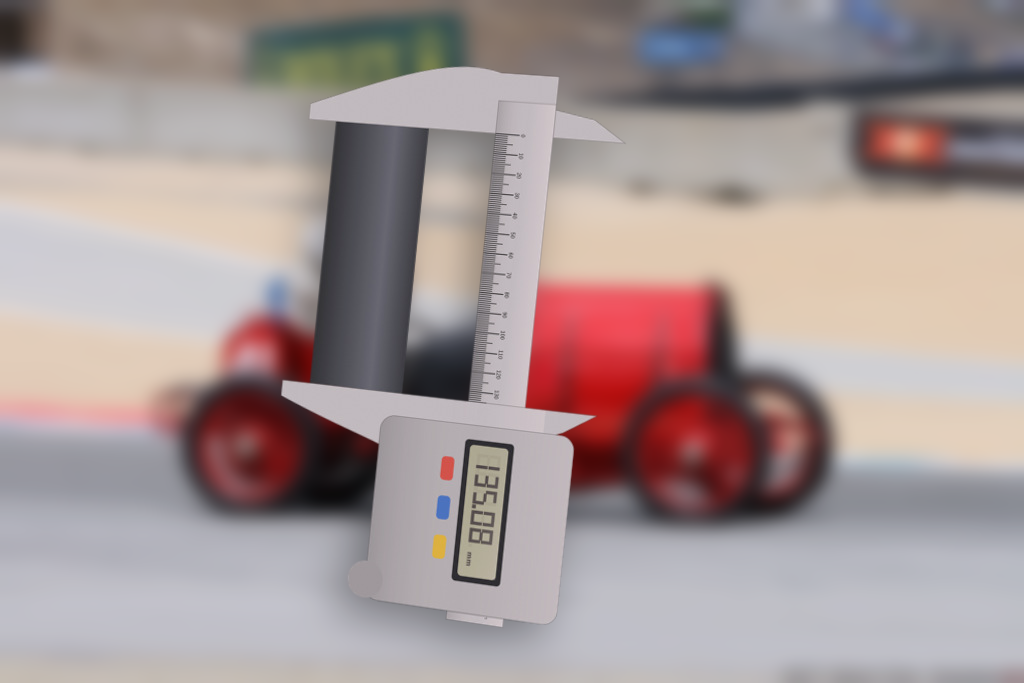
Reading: {"value": 135.08, "unit": "mm"}
